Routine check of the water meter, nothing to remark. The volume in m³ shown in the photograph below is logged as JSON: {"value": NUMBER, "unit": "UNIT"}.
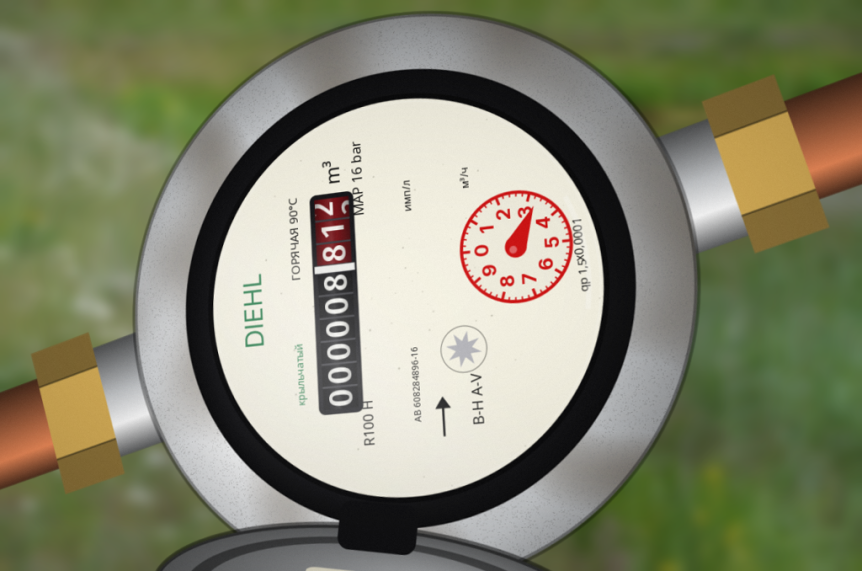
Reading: {"value": 8.8123, "unit": "m³"}
